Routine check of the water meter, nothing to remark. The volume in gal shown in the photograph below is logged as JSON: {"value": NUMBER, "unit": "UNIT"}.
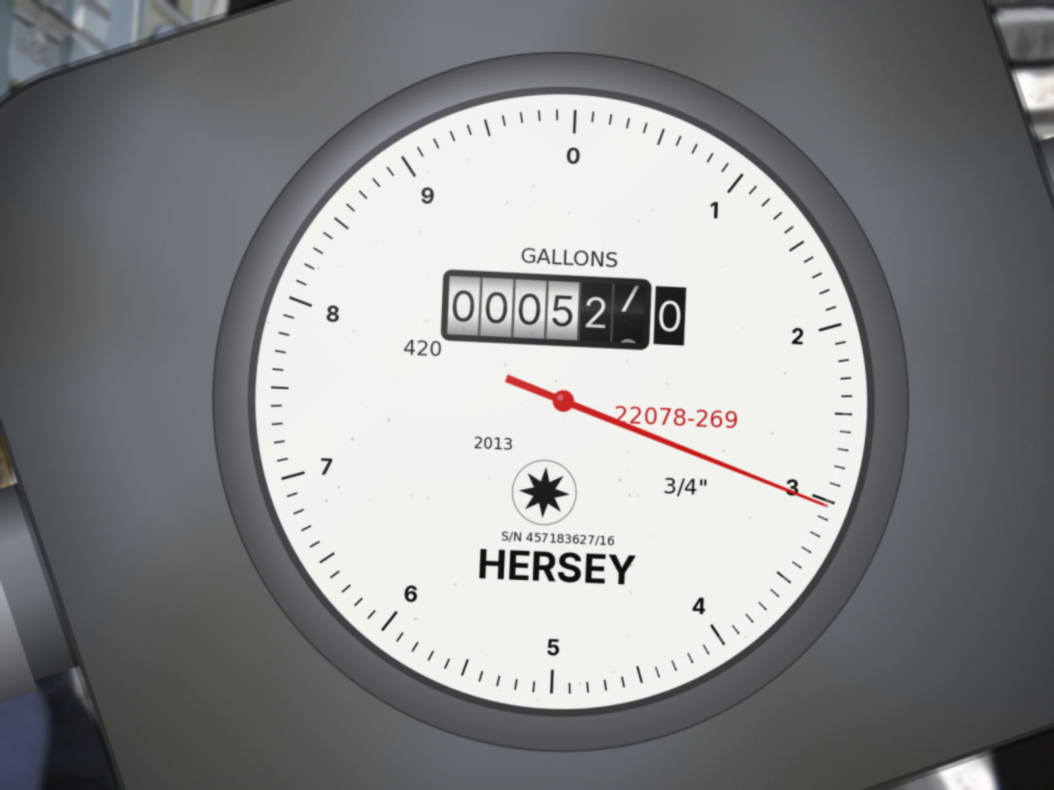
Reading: {"value": 5273.0, "unit": "gal"}
